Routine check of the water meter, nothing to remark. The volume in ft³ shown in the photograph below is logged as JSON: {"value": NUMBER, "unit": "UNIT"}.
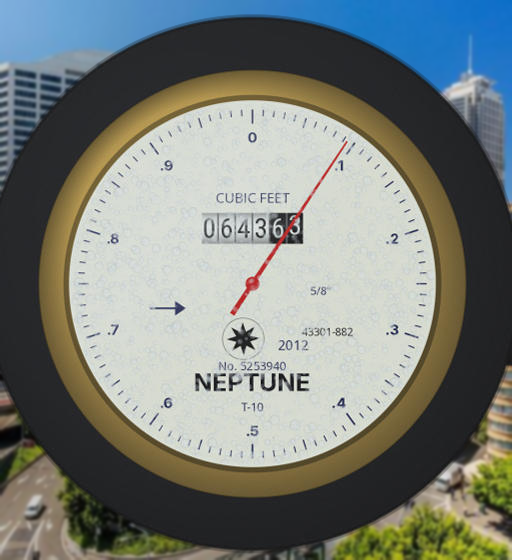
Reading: {"value": 64363.09, "unit": "ft³"}
